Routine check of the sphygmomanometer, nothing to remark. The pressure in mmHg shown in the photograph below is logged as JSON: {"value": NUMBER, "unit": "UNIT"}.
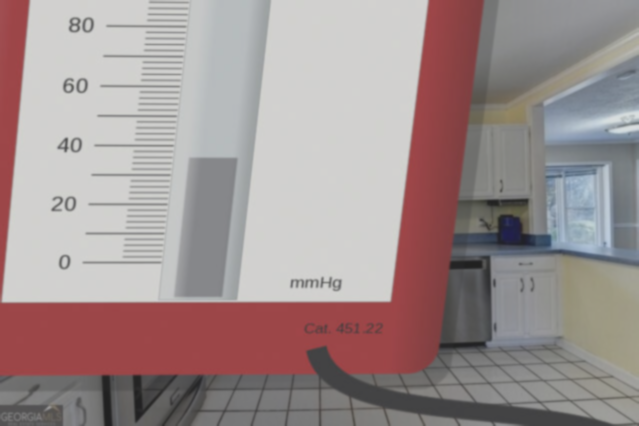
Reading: {"value": 36, "unit": "mmHg"}
